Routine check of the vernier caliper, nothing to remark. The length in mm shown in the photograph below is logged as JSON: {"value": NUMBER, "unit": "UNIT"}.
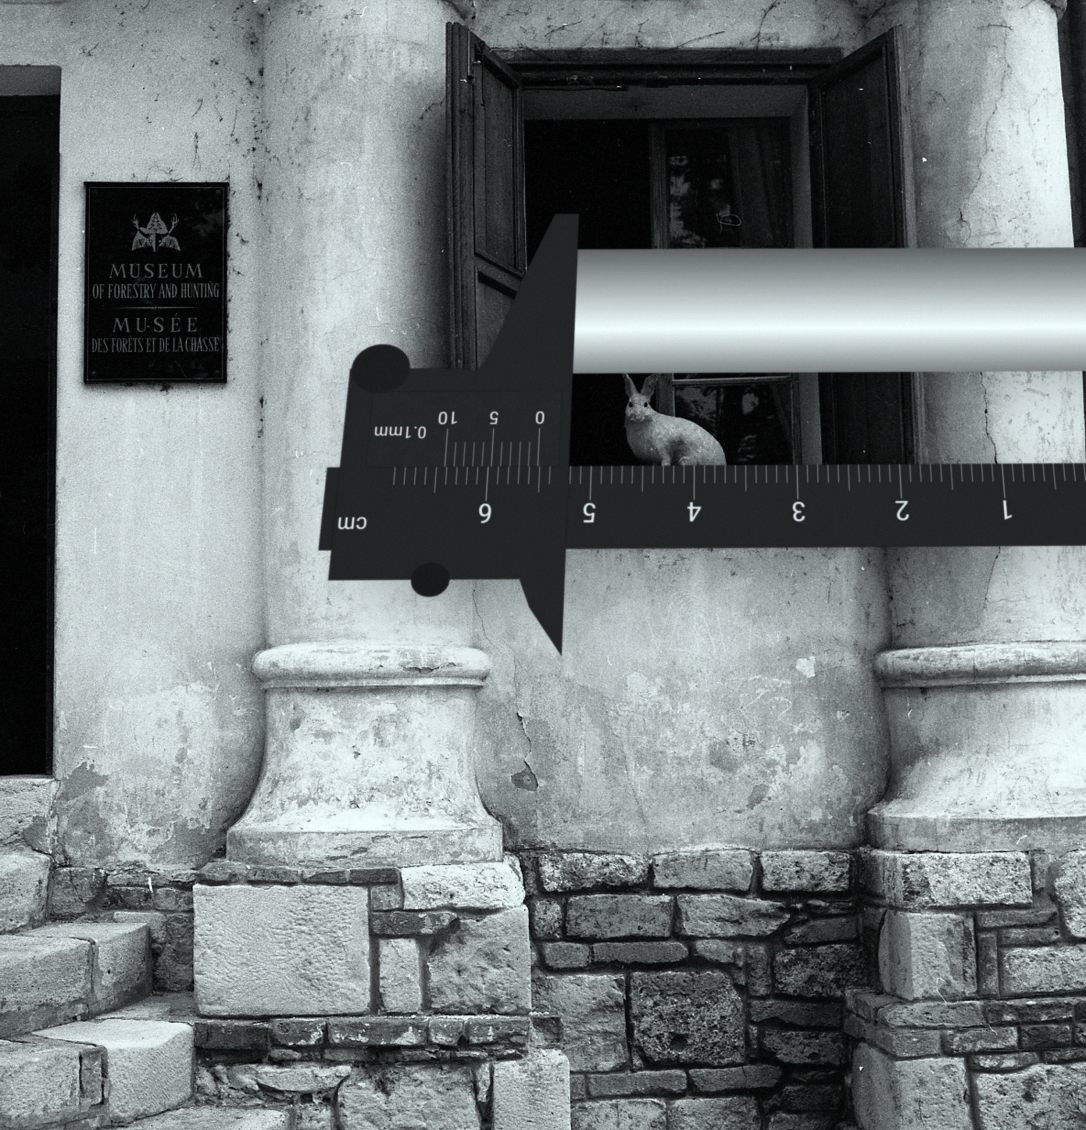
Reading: {"value": 55.2, "unit": "mm"}
